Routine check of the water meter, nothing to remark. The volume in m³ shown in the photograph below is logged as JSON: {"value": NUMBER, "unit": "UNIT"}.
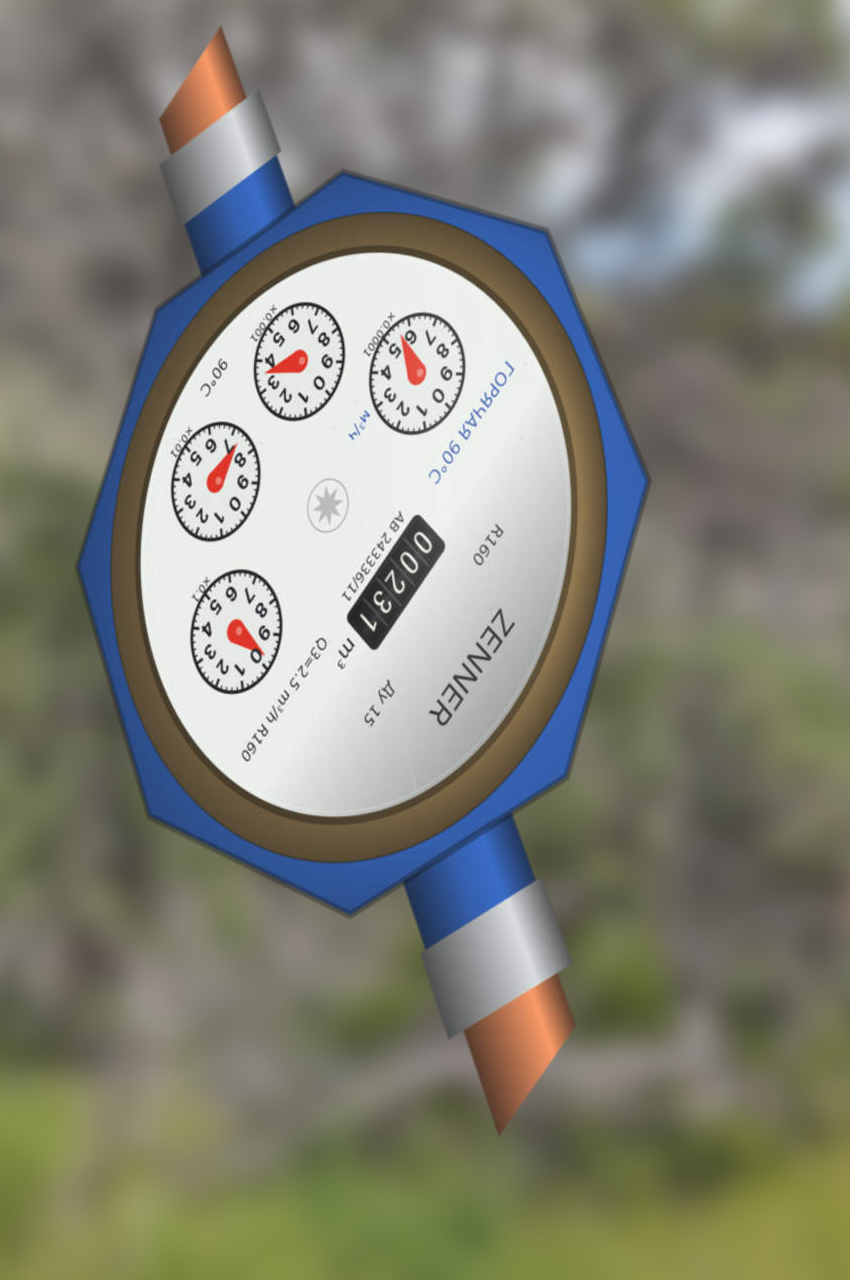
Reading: {"value": 230.9735, "unit": "m³"}
